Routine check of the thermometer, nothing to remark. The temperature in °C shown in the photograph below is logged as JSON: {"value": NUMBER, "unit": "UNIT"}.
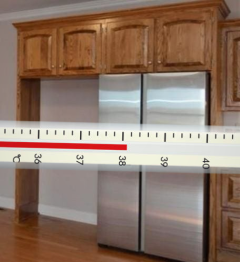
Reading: {"value": 38.1, "unit": "°C"}
